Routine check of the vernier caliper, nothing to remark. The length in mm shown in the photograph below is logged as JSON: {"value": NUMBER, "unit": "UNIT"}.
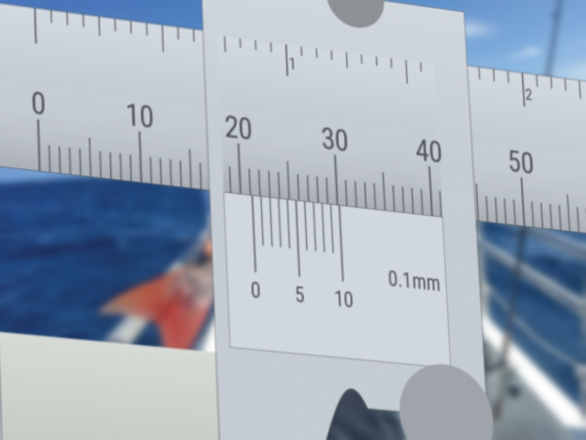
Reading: {"value": 21.2, "unit": "mm"}
